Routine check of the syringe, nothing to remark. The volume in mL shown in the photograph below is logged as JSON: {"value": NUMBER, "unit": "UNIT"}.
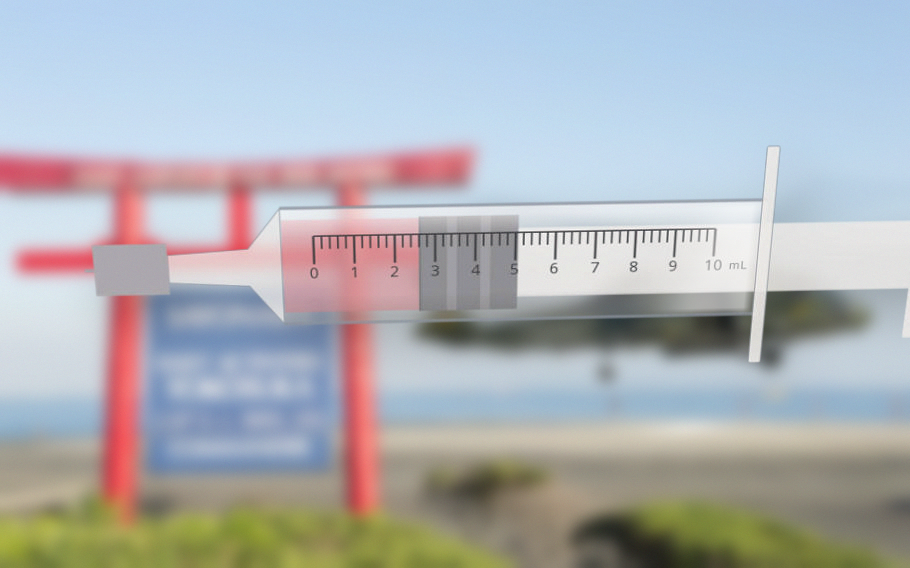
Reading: {"value": 2.6, "unit": "mL"}
